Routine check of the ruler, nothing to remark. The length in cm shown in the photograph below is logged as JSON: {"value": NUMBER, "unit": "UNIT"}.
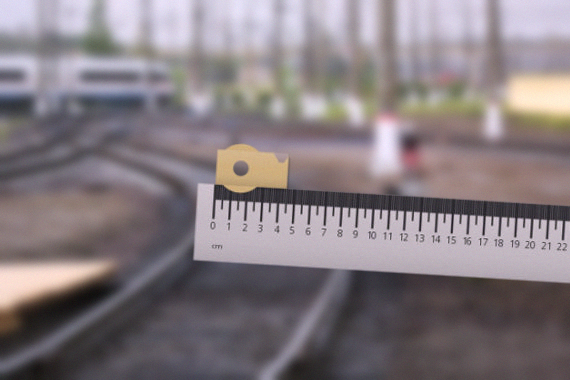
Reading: {"value": 4.5, "unit": "cm"}
